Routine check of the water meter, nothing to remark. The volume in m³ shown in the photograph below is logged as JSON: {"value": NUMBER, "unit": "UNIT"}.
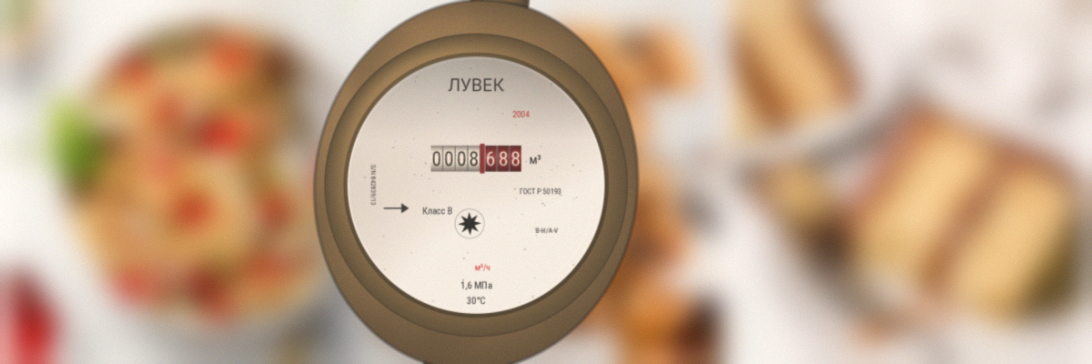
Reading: {"value": 8.688, "unit": "m³"}
